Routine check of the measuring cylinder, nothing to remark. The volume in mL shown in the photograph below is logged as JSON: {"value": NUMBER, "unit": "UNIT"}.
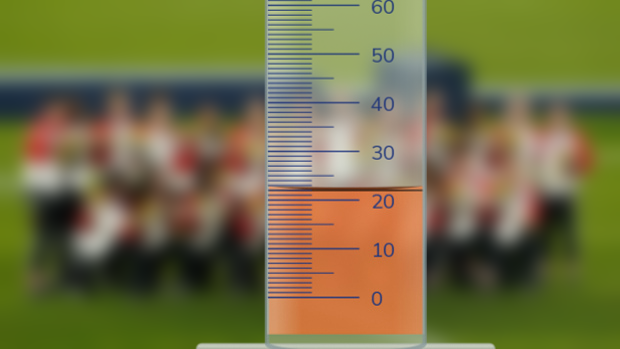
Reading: {"value": 22, "unit": "mL"}
